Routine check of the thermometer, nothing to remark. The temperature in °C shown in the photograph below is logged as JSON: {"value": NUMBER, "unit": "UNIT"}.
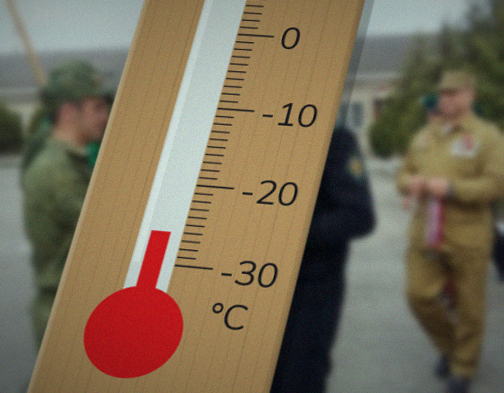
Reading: {"value": -26, "unit": "°C"}
